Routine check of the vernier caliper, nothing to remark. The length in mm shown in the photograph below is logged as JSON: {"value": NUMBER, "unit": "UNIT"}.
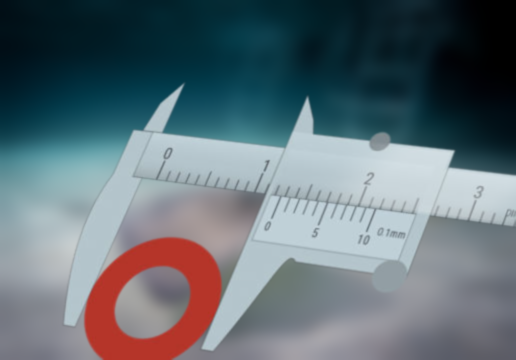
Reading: {"value": 12.6, "unit": "mm"}
